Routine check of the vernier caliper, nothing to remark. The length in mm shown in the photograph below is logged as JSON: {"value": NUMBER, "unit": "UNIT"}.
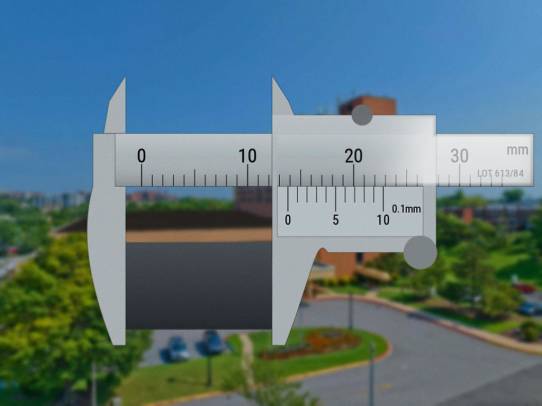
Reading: {"value": 13.8, "unit": "mm"}
